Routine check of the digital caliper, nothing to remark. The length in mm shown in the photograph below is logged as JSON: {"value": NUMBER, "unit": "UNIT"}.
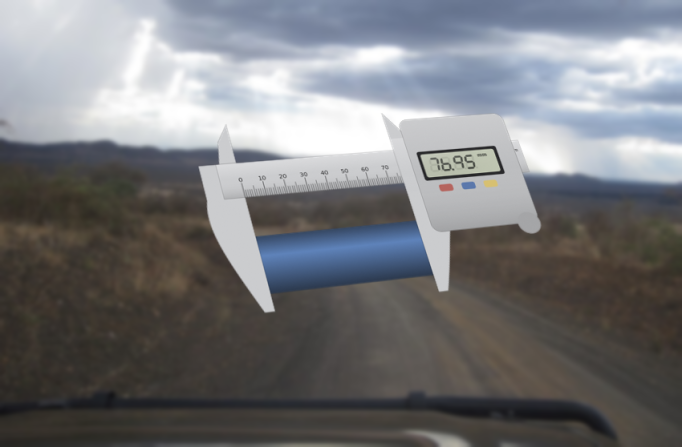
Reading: {"value": 76.95, "unit": "mm"}
